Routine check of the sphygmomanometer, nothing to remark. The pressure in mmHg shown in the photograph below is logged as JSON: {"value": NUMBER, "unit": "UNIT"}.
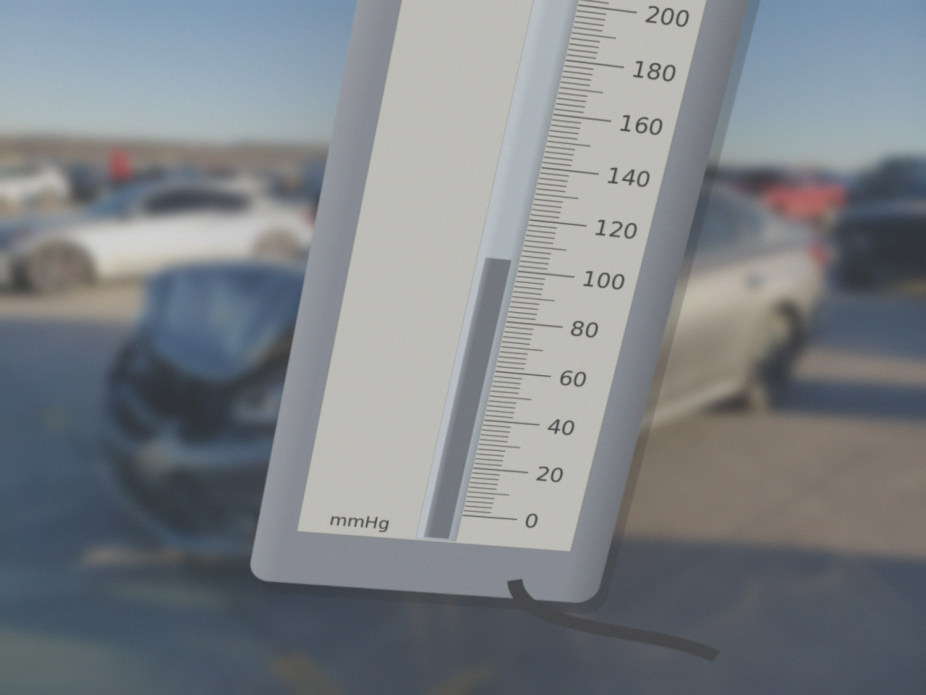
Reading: {"value": 104, "unit": "mmHg"}
